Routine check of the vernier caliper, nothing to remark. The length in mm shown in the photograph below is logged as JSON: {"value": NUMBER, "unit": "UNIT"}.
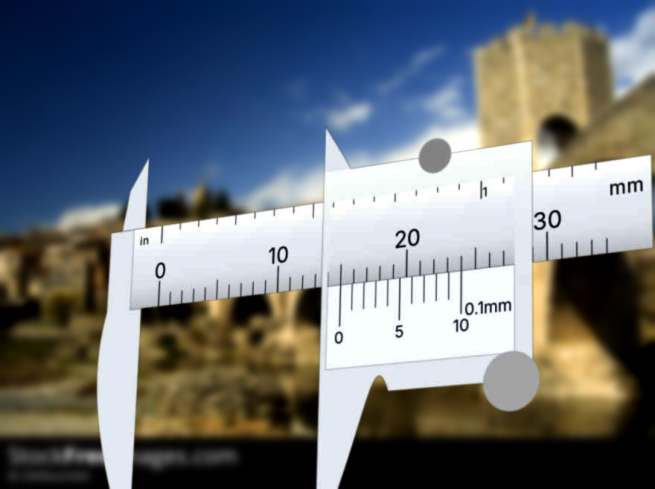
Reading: {"value": 15.0, "unit": "mm"}
